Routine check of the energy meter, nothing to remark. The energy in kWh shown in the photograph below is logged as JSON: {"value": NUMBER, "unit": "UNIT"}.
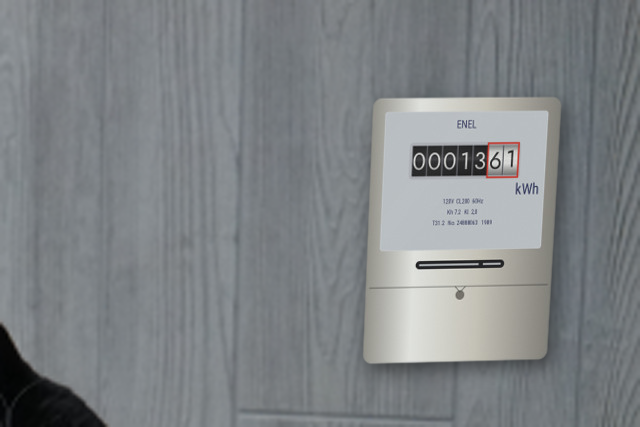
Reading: {"value": 13.61, "unit": "kWh"}
